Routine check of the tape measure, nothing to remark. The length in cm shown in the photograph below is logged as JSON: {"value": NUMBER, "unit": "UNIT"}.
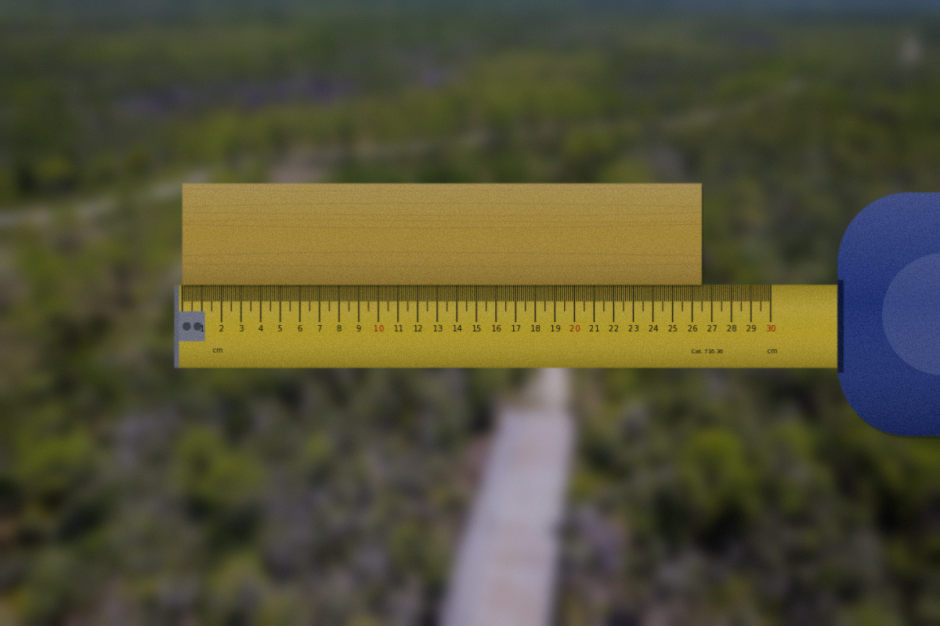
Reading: {"value": 26.5, "unit": "cm"}
